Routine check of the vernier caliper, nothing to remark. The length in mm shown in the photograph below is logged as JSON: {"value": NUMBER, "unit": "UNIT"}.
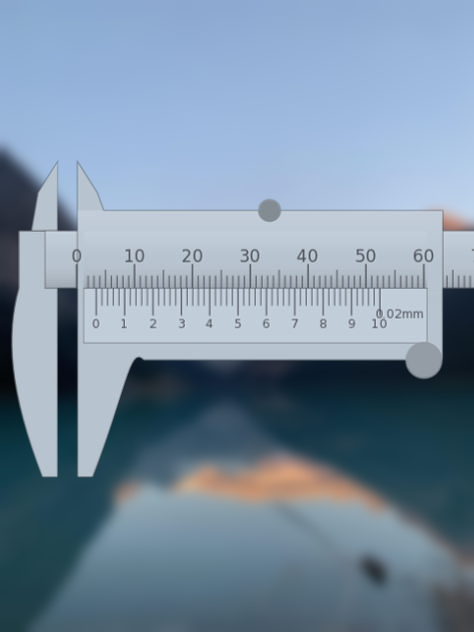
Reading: {"value": 3.4, "unit": "mm"}
